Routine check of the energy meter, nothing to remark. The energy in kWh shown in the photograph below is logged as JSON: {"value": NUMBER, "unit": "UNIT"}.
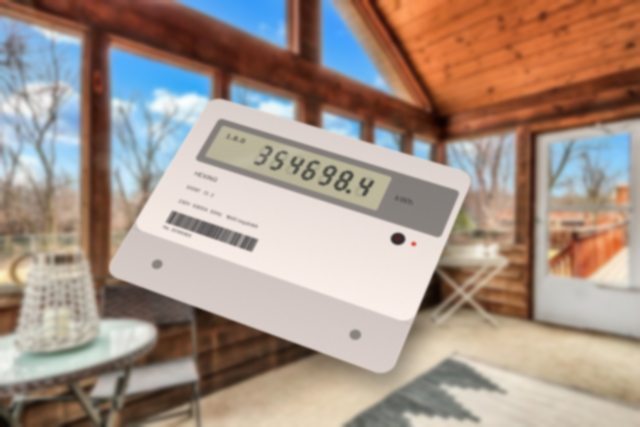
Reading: {"value": 354698.4, "unit": "kWh"}
